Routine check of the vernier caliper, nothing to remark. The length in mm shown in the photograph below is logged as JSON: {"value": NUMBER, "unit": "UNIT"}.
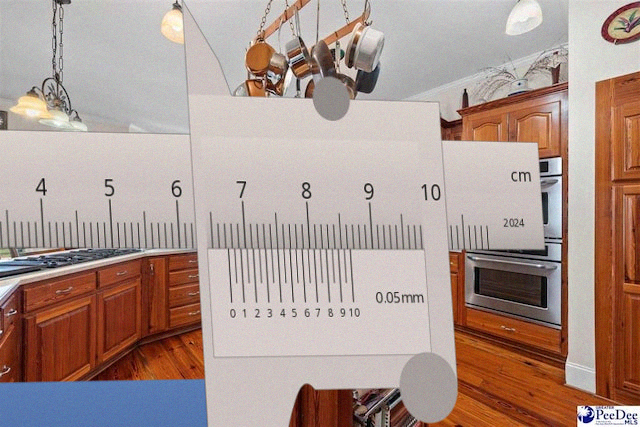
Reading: {"value": 67.4, "unit": "mm"}
